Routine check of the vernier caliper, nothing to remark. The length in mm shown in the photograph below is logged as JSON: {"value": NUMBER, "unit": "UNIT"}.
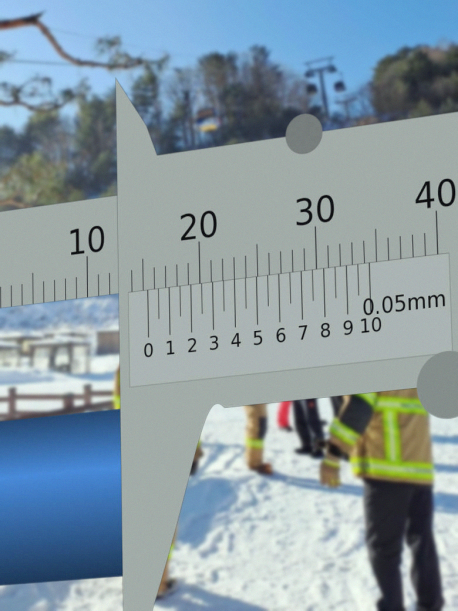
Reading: {"value": 15.4, "unit": "mm"}
